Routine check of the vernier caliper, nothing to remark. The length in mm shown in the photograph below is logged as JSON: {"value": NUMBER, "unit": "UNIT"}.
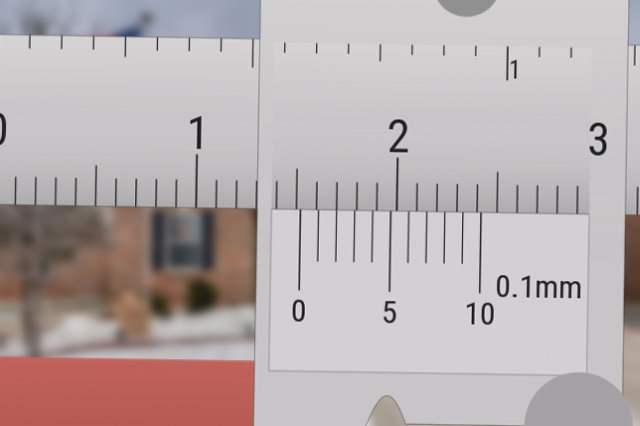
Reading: {"value": 15.2, "unit": "mm"}
